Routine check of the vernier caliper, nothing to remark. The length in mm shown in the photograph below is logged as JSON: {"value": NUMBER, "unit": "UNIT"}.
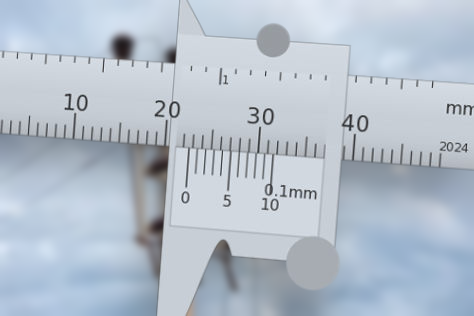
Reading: {"value": 22.6, "unit": "mm"}
